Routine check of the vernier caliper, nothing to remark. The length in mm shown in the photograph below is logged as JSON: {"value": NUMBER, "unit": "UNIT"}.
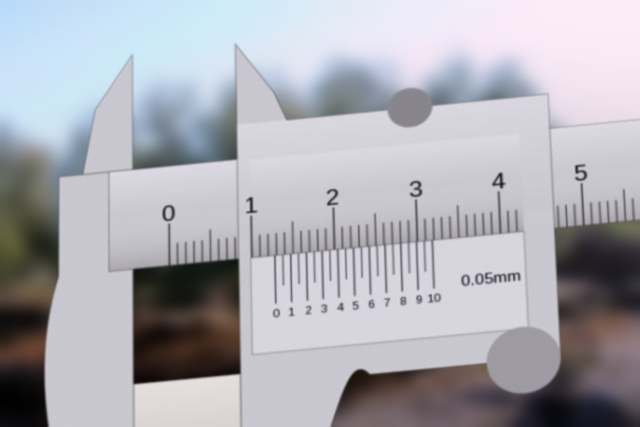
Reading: {"value": 12.8, "unit": "mm"}
